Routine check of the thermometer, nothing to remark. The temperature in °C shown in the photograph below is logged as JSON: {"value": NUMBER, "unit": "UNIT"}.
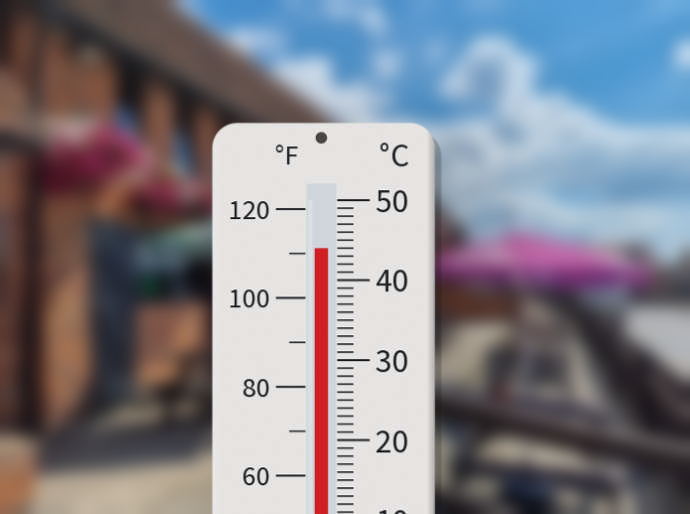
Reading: {"value": 44, "unit": "°C"}
